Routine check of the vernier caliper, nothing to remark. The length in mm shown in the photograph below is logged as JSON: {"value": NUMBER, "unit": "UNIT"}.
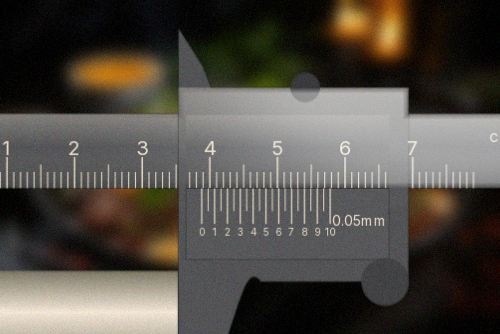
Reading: {"value": 38.8, "unit": "mm"}
